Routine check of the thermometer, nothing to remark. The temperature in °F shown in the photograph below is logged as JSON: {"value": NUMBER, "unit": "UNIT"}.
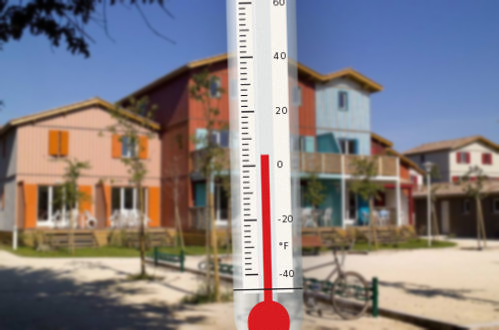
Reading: {"value": 4, "unit": "°F"}
